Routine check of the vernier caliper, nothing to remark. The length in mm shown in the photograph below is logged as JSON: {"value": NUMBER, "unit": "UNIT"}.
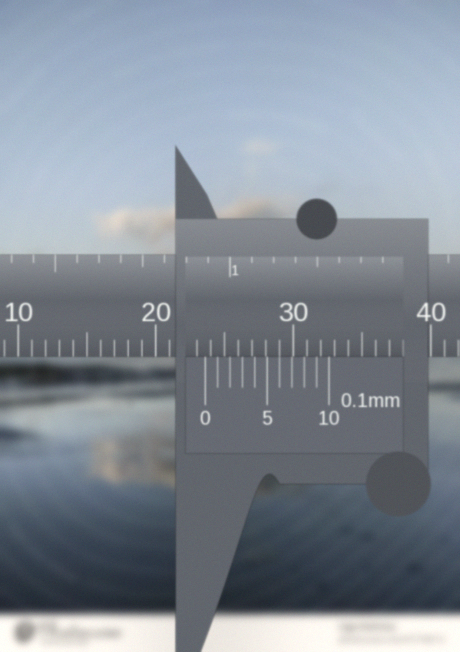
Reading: {"value": 23.6, "unit": "mm"}
